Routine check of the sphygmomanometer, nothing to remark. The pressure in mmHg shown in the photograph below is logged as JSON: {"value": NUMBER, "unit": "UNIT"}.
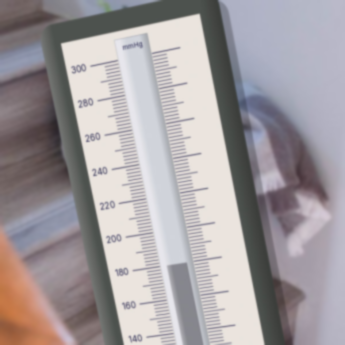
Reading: {"value": 180, "unit": "mmHg"}
